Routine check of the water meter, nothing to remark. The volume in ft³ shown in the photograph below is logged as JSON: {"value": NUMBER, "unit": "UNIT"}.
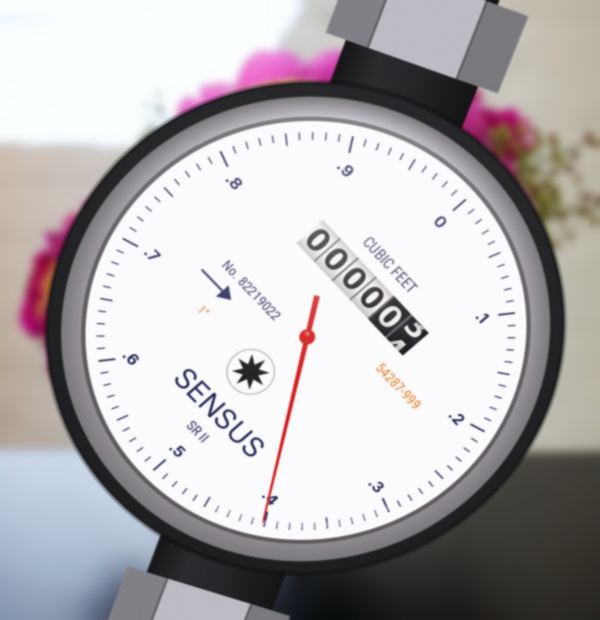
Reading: {"value": 3.40, "unit": "ft³"}
